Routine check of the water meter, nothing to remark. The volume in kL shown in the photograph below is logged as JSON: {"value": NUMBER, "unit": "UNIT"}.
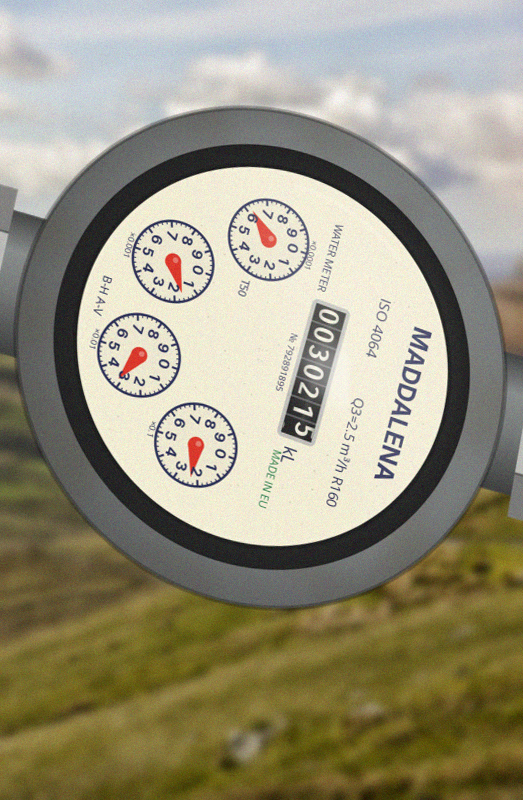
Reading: {"value": 30215.2316, "unit": "kL"}
